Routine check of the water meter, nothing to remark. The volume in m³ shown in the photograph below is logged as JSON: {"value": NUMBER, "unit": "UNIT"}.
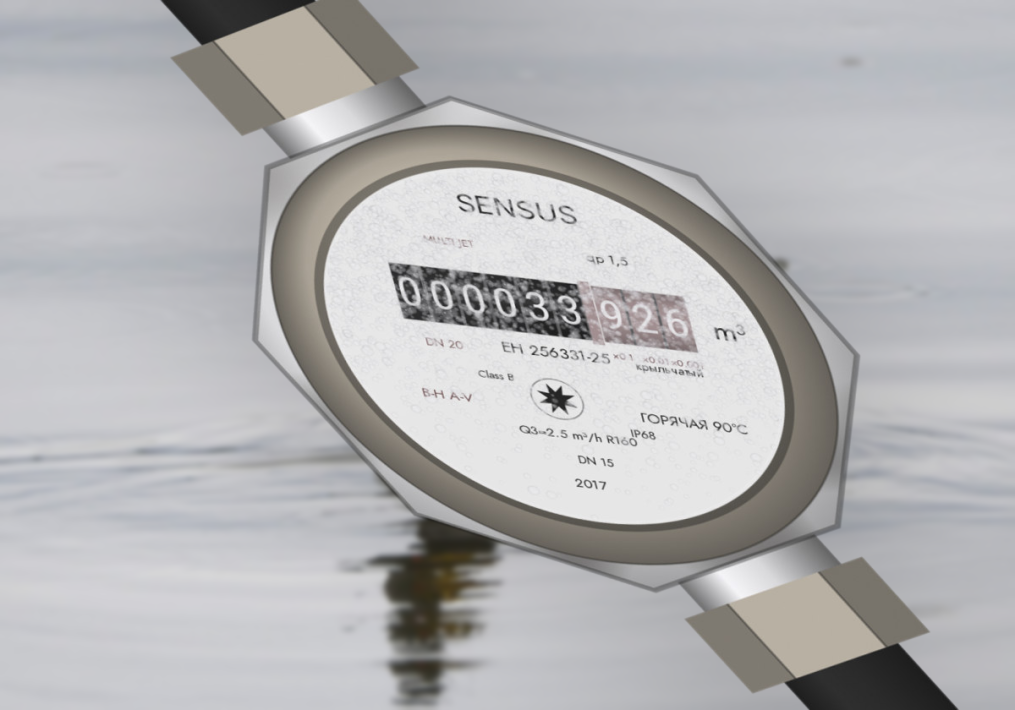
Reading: {"value": 33.926, "unit": "m³"}
